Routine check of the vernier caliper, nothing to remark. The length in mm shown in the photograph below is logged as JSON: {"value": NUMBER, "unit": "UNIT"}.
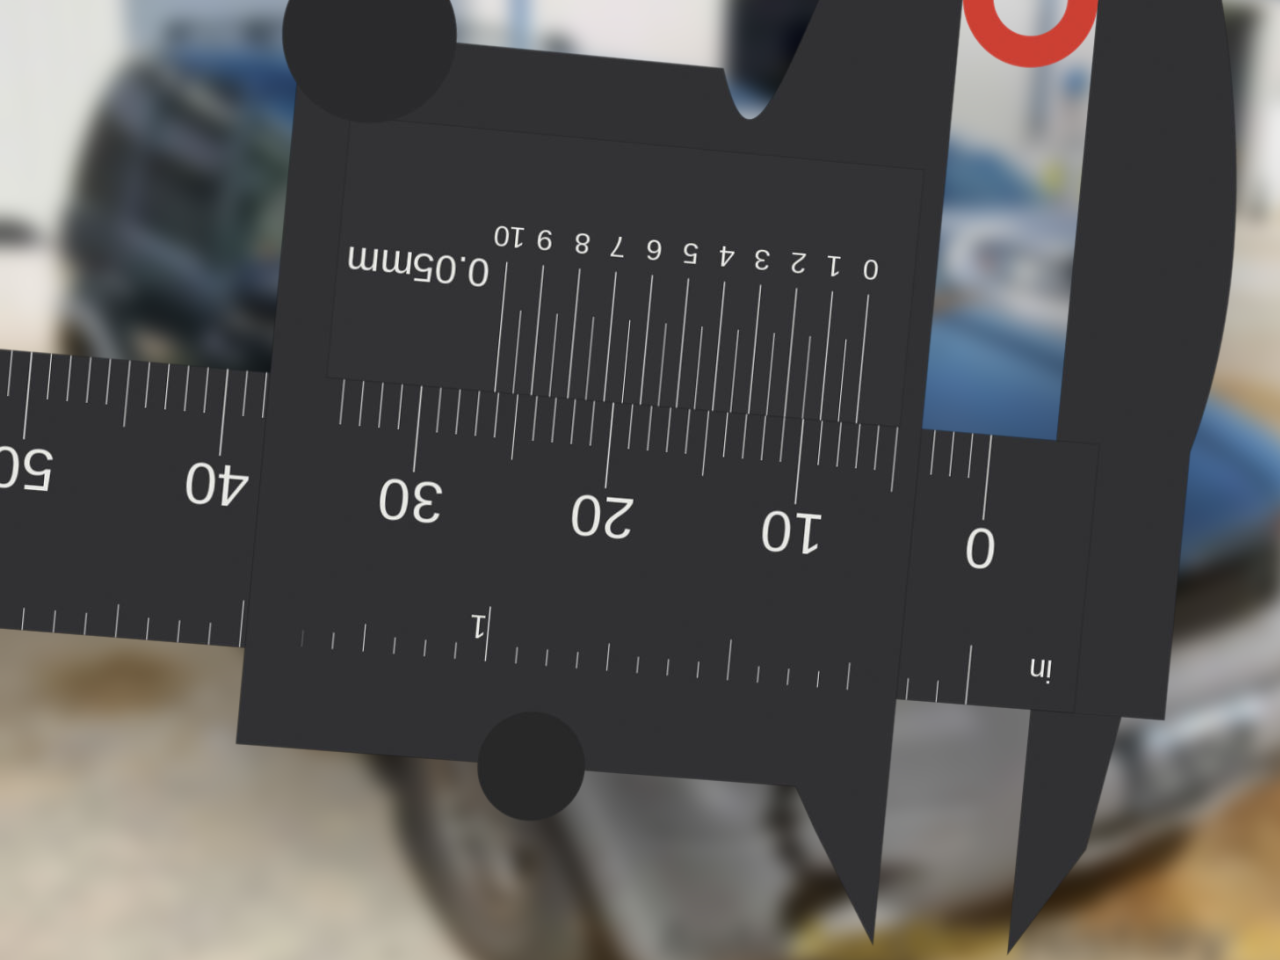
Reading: {"value": 7.2, "unit": "mm"}
